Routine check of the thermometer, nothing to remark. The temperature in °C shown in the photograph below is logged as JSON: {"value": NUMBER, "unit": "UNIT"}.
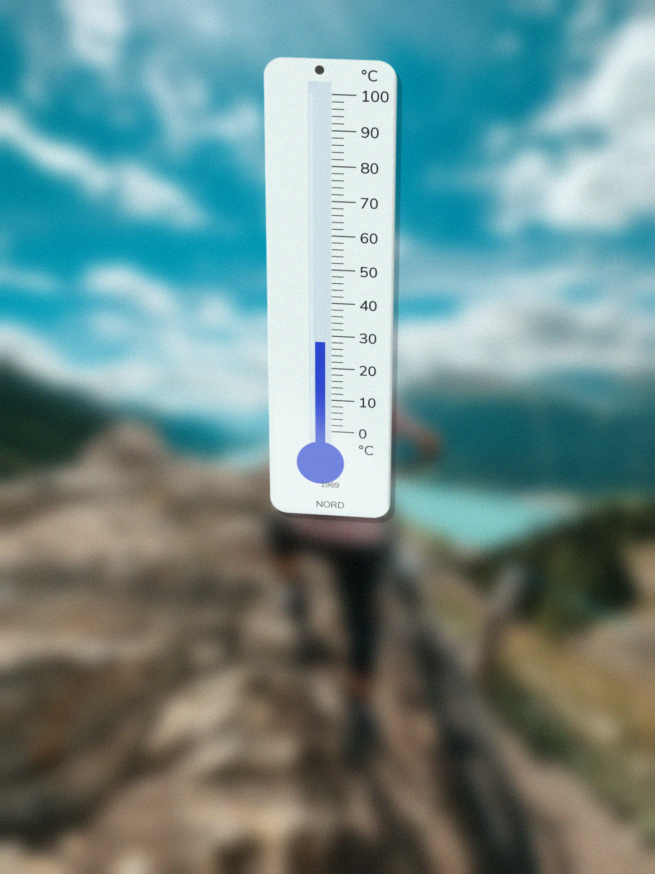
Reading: {"value": 28, "unit": "°C"}
